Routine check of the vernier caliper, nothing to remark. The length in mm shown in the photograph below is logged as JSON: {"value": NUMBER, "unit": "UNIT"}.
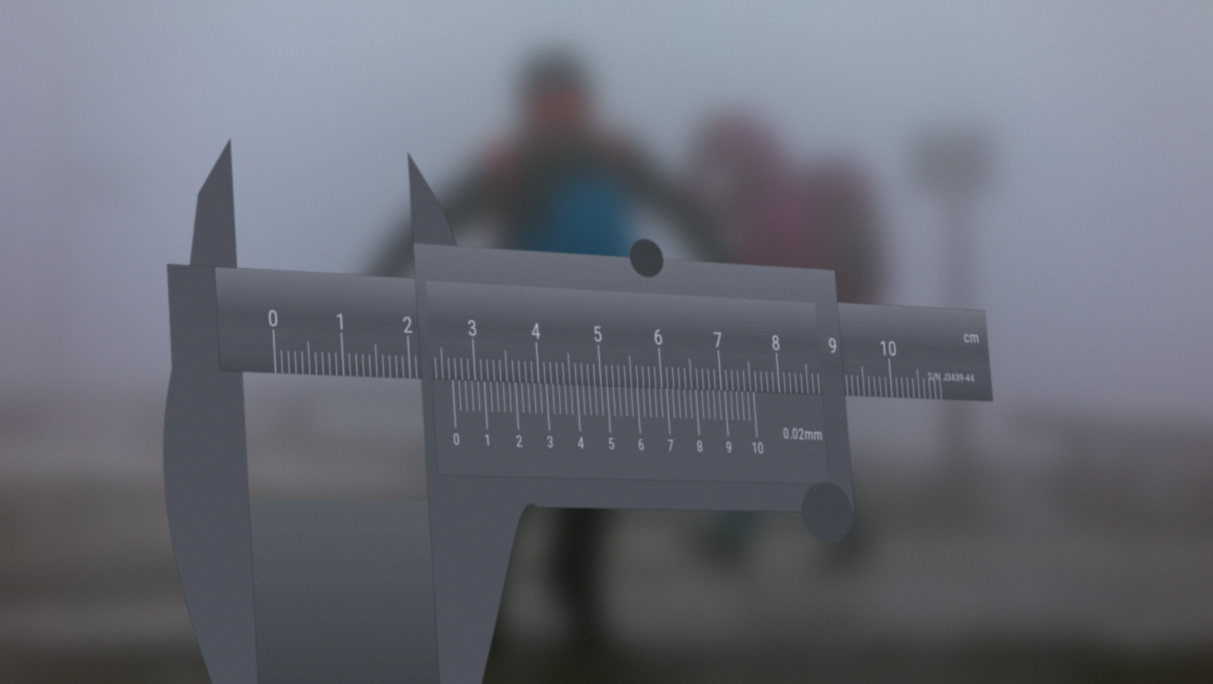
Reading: {"value": 26.5, "unit": "mm"}
